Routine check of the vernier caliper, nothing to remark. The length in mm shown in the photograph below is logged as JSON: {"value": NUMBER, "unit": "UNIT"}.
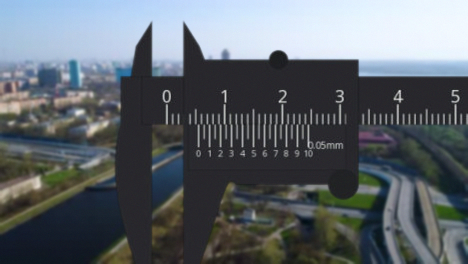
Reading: {"value": 5.5, "unit": "mm"}
